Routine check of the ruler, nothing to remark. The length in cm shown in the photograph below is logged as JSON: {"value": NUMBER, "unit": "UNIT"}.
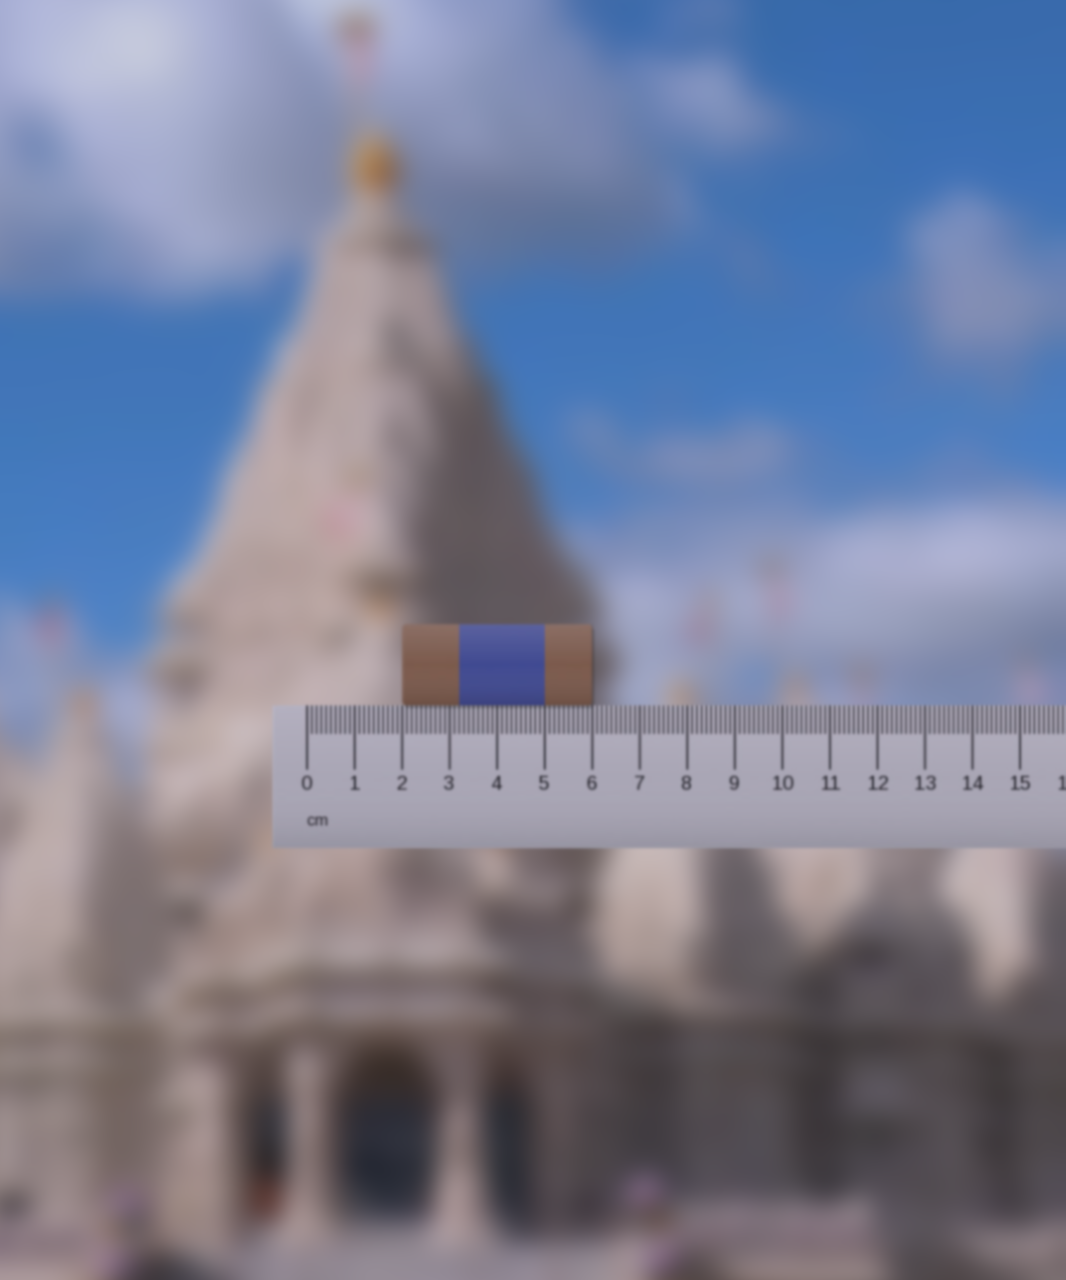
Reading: {"value": 4, "unit": "cm"}
